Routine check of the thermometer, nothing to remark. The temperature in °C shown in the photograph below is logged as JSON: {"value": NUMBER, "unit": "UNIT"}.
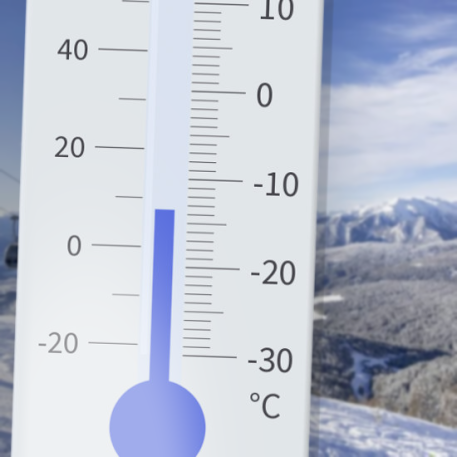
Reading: {"value": -13.5, "unit": "°C"}
